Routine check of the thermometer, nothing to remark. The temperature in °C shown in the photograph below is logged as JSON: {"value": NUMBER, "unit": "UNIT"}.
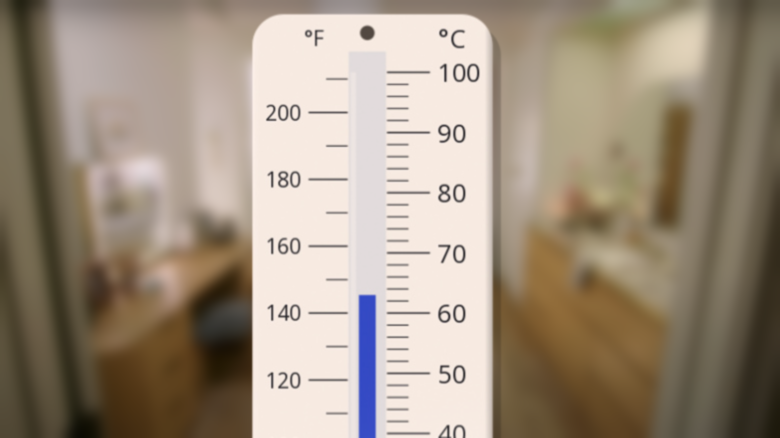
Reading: {"value": 63, "unit": "°C"}
